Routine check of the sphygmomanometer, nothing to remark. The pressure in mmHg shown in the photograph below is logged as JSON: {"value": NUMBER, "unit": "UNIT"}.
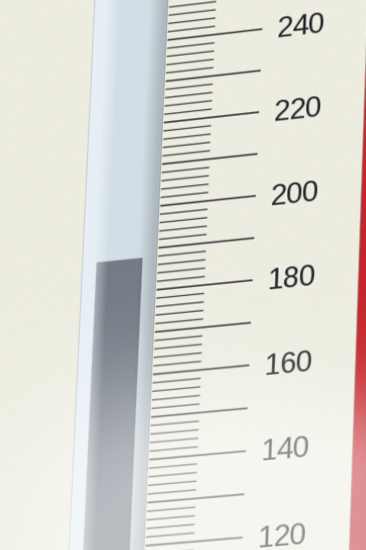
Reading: {"value": 188, "unit": "mmHg"}
